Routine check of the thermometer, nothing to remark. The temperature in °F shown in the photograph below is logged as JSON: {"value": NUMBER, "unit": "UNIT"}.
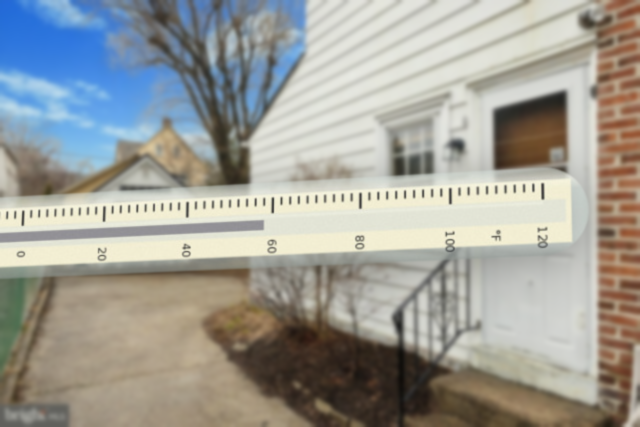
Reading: {"value": 58, "unit": "°F"}
